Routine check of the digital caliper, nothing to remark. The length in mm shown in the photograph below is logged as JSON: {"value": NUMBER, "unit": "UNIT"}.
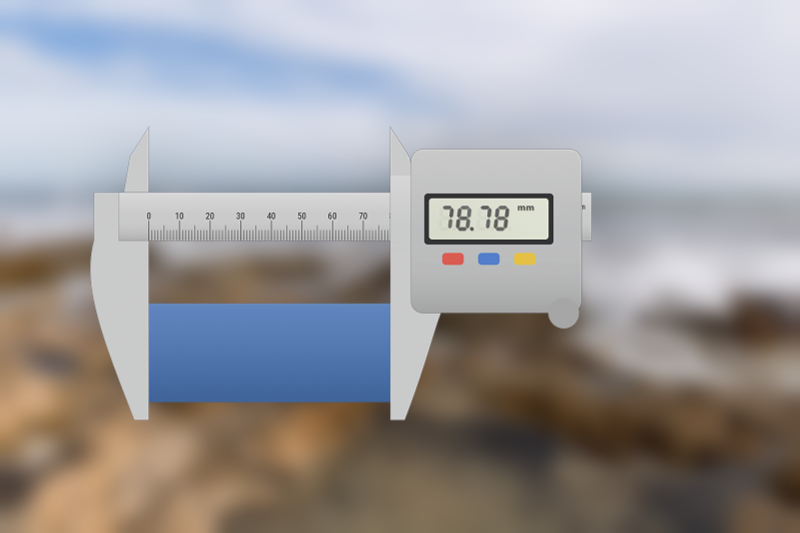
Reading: {"value": 78.78, "unit": "mm"}
